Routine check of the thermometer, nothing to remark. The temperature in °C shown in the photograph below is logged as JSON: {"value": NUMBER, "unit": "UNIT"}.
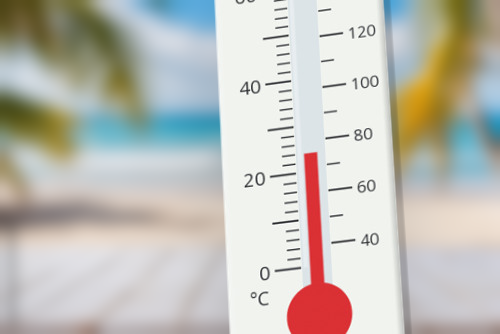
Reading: {"value": 24, "unit": "°C"}
